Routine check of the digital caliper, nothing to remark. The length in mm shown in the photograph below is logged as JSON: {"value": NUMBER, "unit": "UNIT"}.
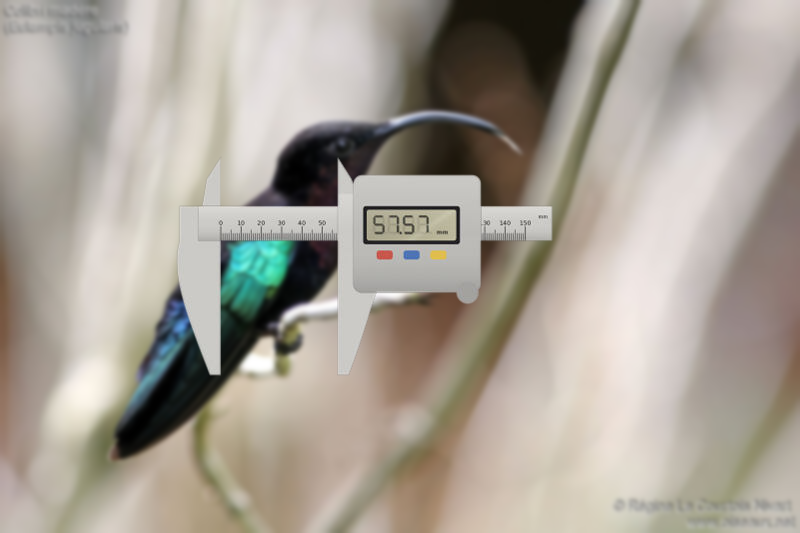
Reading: {"value": 57.57, "unit": "mm"}
